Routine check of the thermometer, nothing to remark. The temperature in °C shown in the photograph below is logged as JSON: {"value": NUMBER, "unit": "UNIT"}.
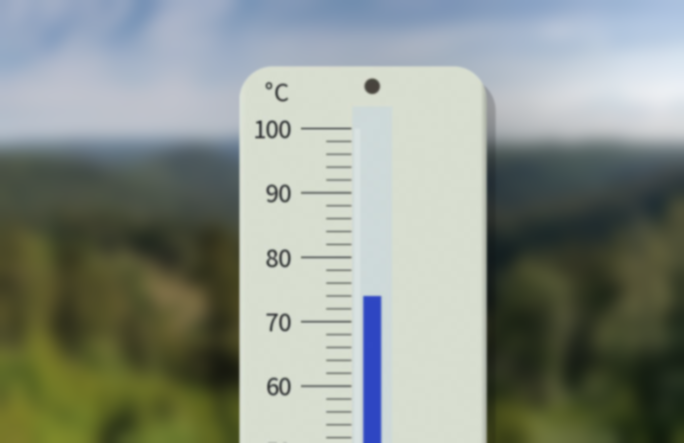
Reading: {"value": 74, "unit": "°C"}
